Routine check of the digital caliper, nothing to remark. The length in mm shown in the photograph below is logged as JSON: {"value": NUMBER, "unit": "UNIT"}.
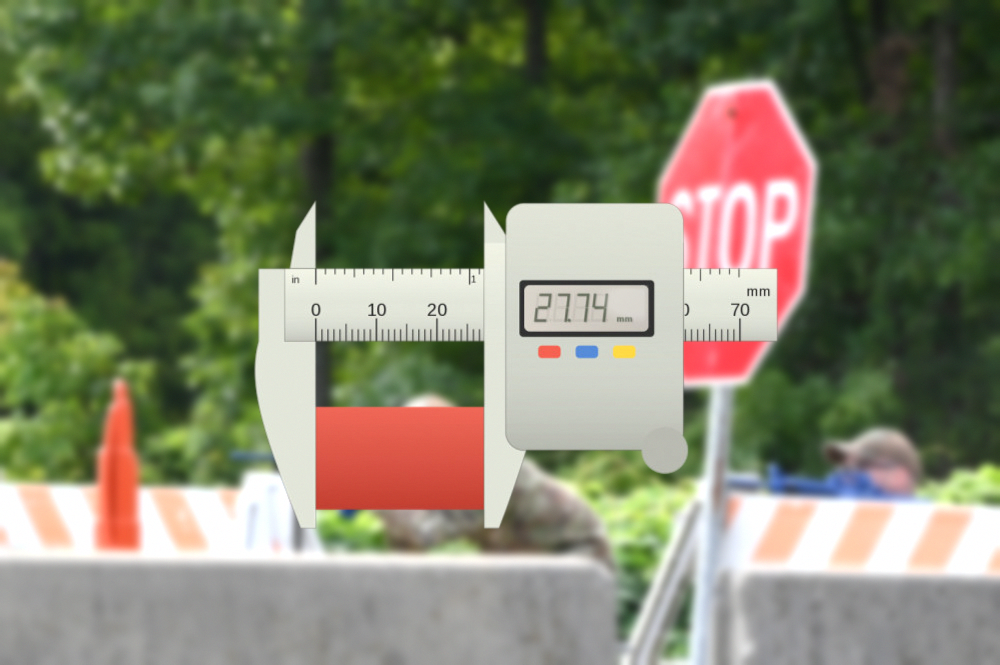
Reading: {"value": 27.74, "unit": "mm"}
